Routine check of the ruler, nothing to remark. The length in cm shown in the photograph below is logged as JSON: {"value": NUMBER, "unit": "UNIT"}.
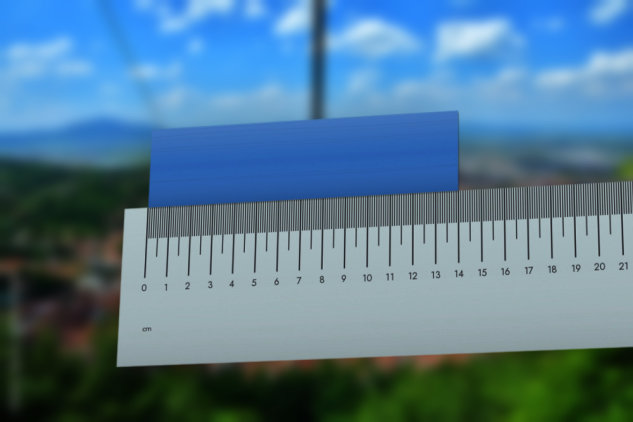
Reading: {"value": 14, "unit": "cm"}
